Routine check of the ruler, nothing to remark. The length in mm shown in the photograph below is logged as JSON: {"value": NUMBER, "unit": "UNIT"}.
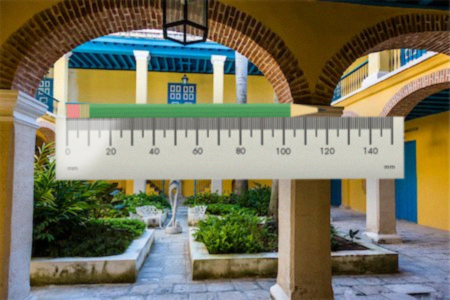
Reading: {"value": 120, "unit": "mm"}
